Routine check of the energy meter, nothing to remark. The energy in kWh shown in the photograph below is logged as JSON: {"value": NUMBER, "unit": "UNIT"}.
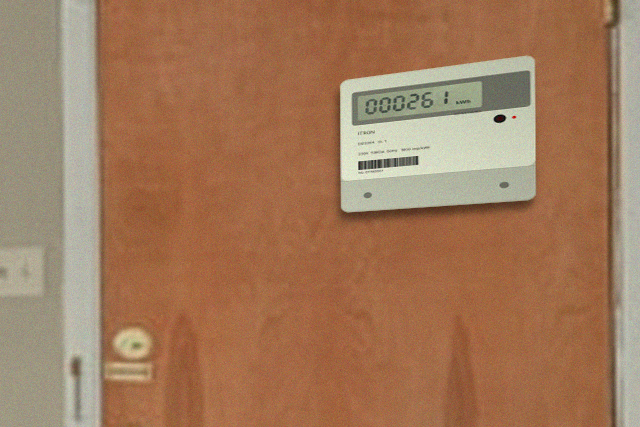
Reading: {"value": 261, "unit": "kWh"}
